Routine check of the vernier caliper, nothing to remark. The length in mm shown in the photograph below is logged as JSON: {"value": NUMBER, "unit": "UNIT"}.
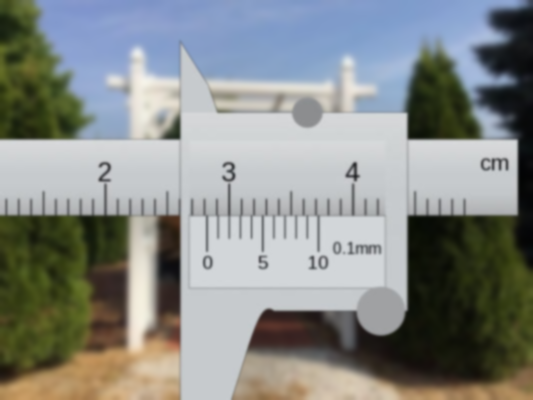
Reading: {"value": 28.2, "unit": "mm"}
